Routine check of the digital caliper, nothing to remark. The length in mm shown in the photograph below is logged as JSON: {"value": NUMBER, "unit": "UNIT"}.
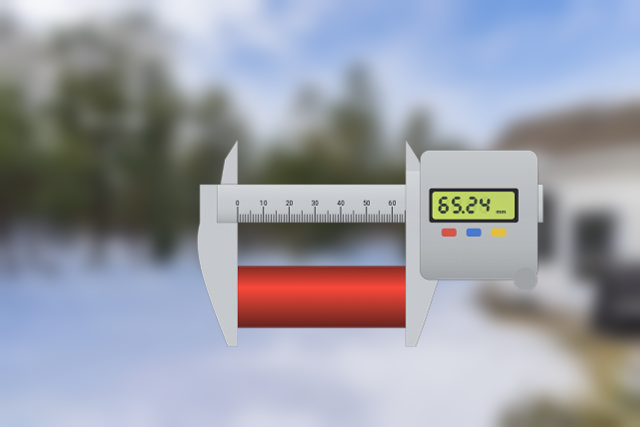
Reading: {"value": 65.24, "unit": "mm"}
